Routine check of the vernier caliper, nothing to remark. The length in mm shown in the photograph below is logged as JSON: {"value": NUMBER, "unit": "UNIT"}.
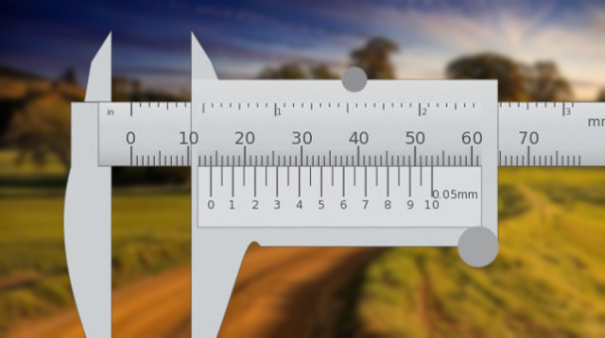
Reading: {"value": 14.0, "unit": "mm"}
